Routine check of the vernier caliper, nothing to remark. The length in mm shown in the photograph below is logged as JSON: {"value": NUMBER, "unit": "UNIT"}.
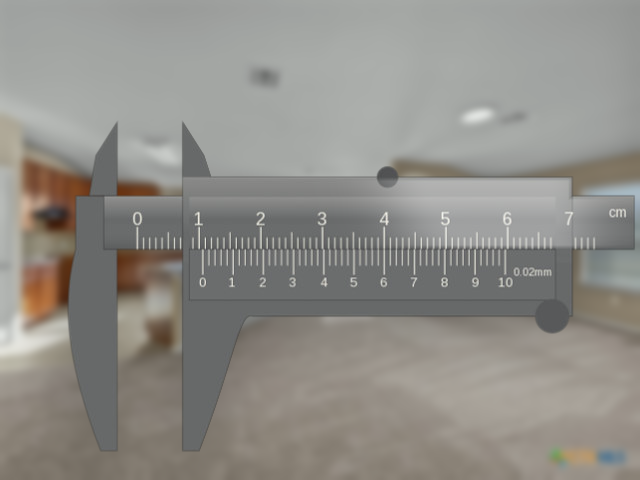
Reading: {"value": 10.6, "unit": "mm"}
